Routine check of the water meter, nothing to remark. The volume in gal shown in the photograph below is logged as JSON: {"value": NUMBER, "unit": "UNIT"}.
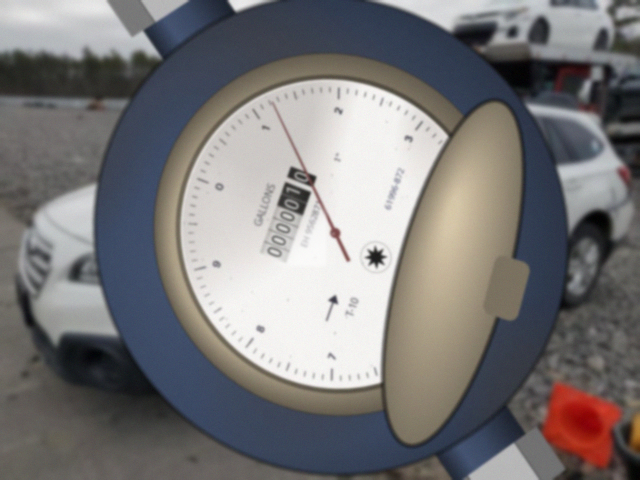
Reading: {"value": 11.2, "unit": "gal"}
